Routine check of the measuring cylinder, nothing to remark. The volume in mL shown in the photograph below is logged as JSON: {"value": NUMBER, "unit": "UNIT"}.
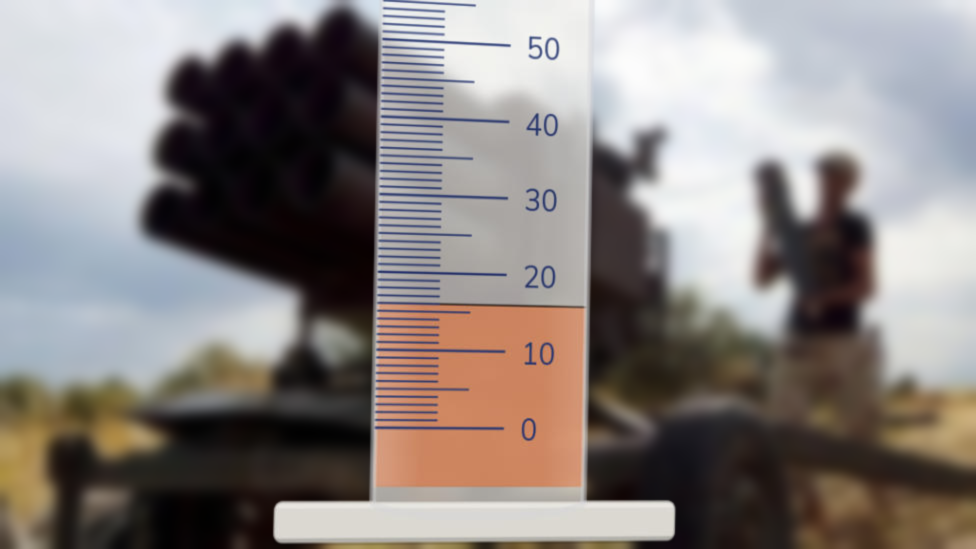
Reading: {"value": 16, "unit": "mL"}
